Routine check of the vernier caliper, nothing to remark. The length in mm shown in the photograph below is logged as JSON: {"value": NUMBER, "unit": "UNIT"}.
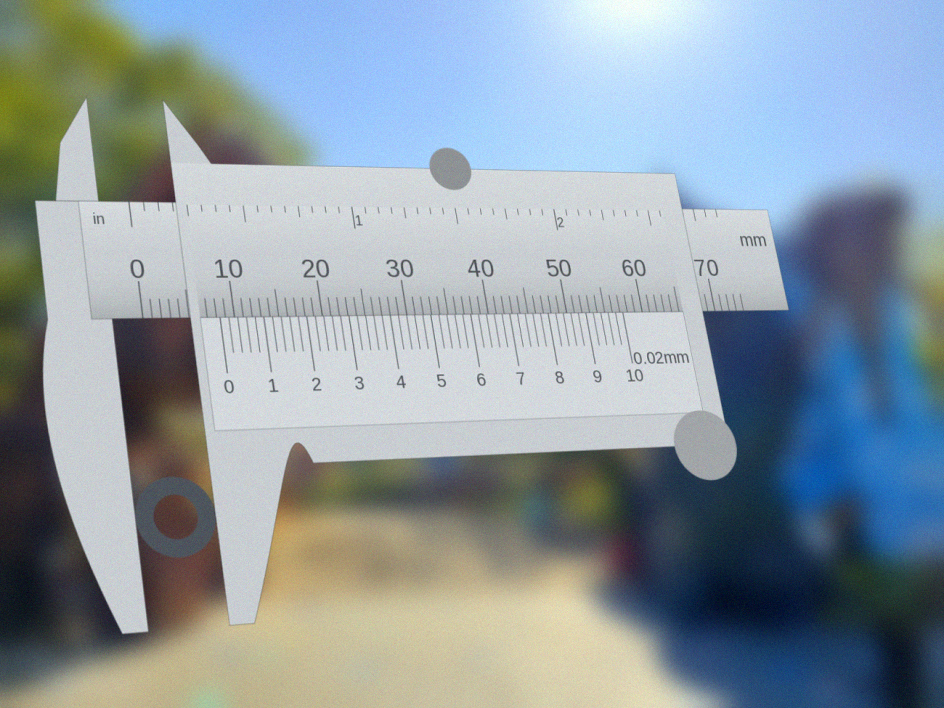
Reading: {"value": 8.4, "unit": "mm"}
